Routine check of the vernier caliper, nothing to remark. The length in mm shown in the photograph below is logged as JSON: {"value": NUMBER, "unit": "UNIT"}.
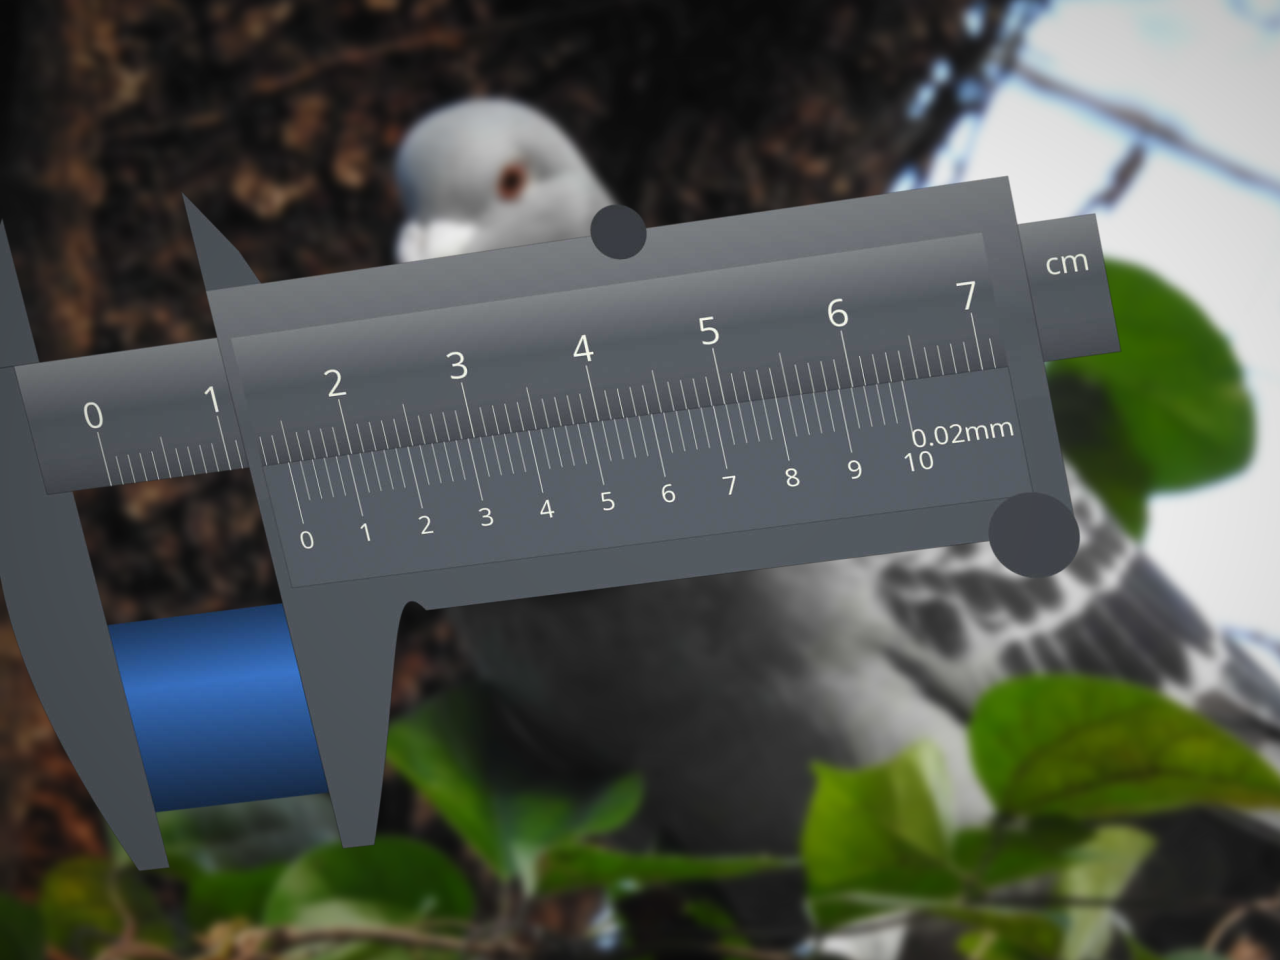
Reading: {"value": 14.8, "unit": "mm"}
